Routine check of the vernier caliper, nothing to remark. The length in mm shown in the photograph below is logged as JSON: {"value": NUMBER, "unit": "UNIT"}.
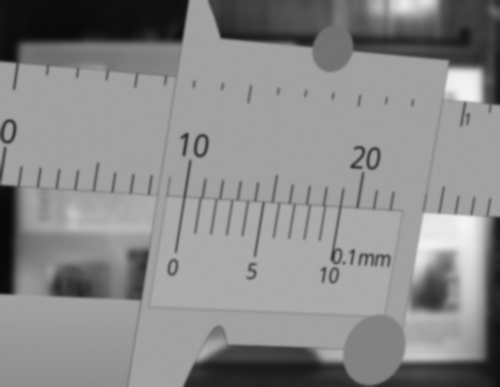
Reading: {"value": 10.0, "unit": "mm"}
